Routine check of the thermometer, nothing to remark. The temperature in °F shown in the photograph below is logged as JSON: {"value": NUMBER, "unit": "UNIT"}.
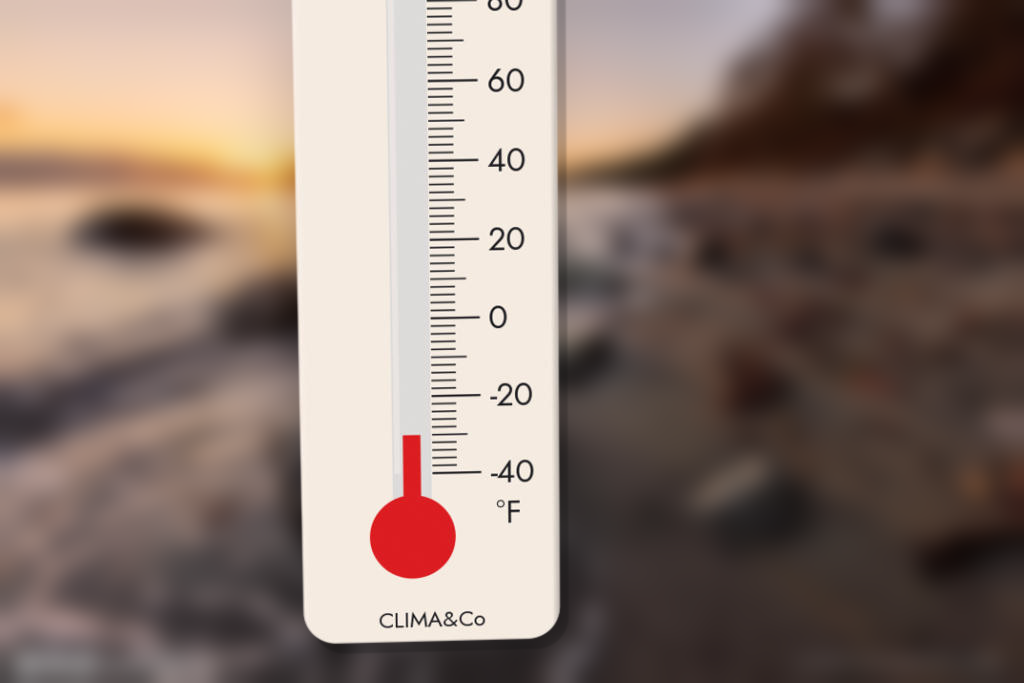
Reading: {"value": -30, "unit": "°F"}
